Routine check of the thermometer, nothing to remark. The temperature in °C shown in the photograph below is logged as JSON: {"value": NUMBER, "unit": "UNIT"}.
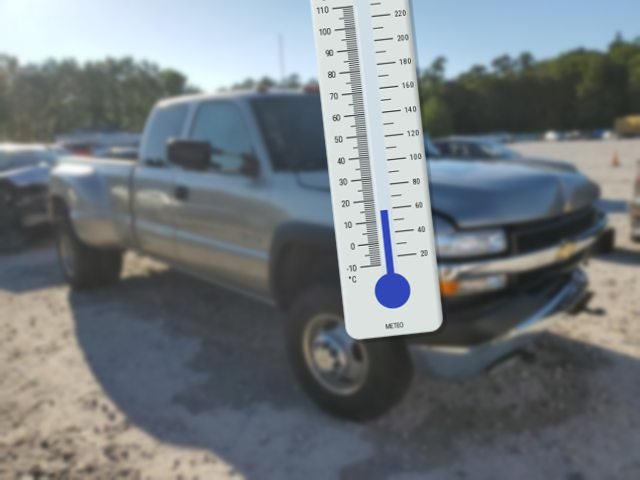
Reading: {"value": 15, "unit": "°C"}
